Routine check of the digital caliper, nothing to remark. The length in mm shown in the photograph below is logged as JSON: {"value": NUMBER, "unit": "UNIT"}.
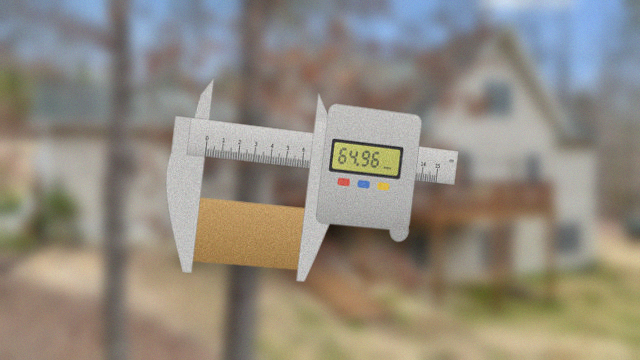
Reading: {"value": 64.96, "unit": "mm"}
